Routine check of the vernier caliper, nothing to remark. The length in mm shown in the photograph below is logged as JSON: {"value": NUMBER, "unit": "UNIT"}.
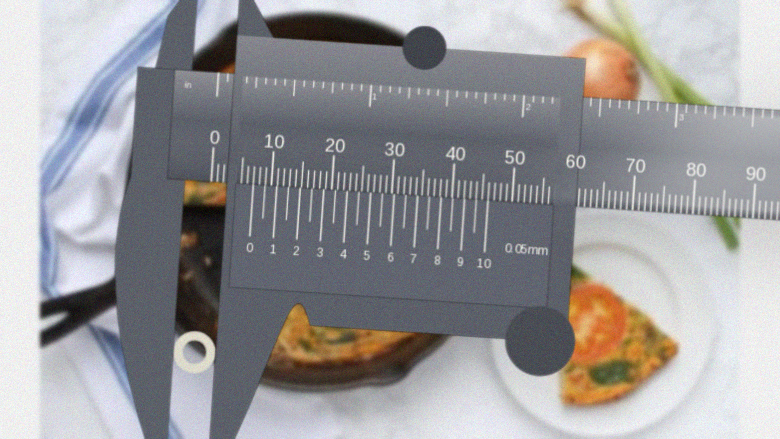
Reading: {"value": 7.0, "unit": "mm"}
